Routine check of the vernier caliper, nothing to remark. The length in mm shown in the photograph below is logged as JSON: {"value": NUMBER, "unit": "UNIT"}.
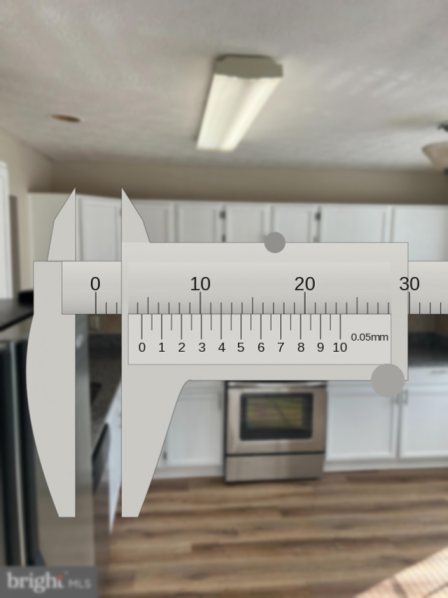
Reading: {"value": 4.4, "unit": "mm"}
